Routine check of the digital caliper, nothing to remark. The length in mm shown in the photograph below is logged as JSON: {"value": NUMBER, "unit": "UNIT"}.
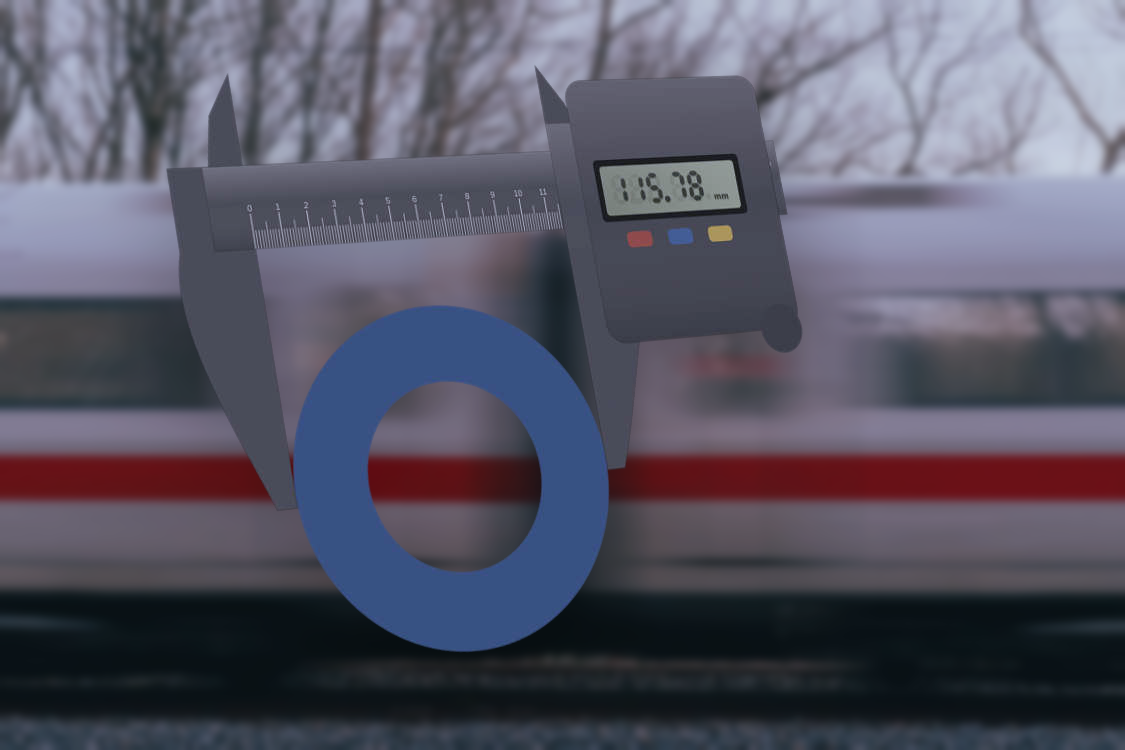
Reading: {"value": 115.78, "unit": "mm"}
